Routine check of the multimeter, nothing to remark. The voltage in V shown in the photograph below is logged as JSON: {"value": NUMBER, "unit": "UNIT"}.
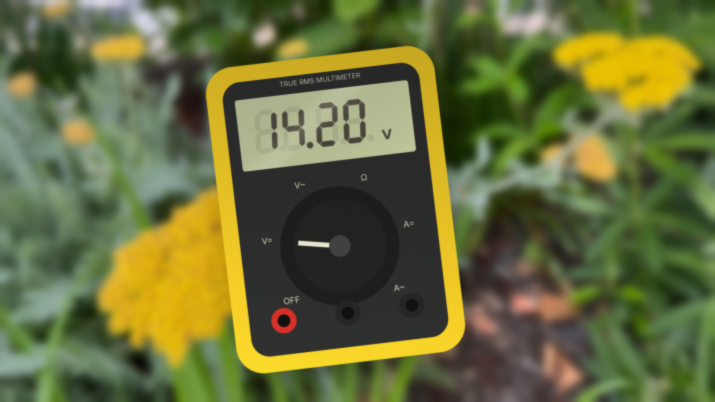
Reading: {"value": 14.20, "unit": "V"}
